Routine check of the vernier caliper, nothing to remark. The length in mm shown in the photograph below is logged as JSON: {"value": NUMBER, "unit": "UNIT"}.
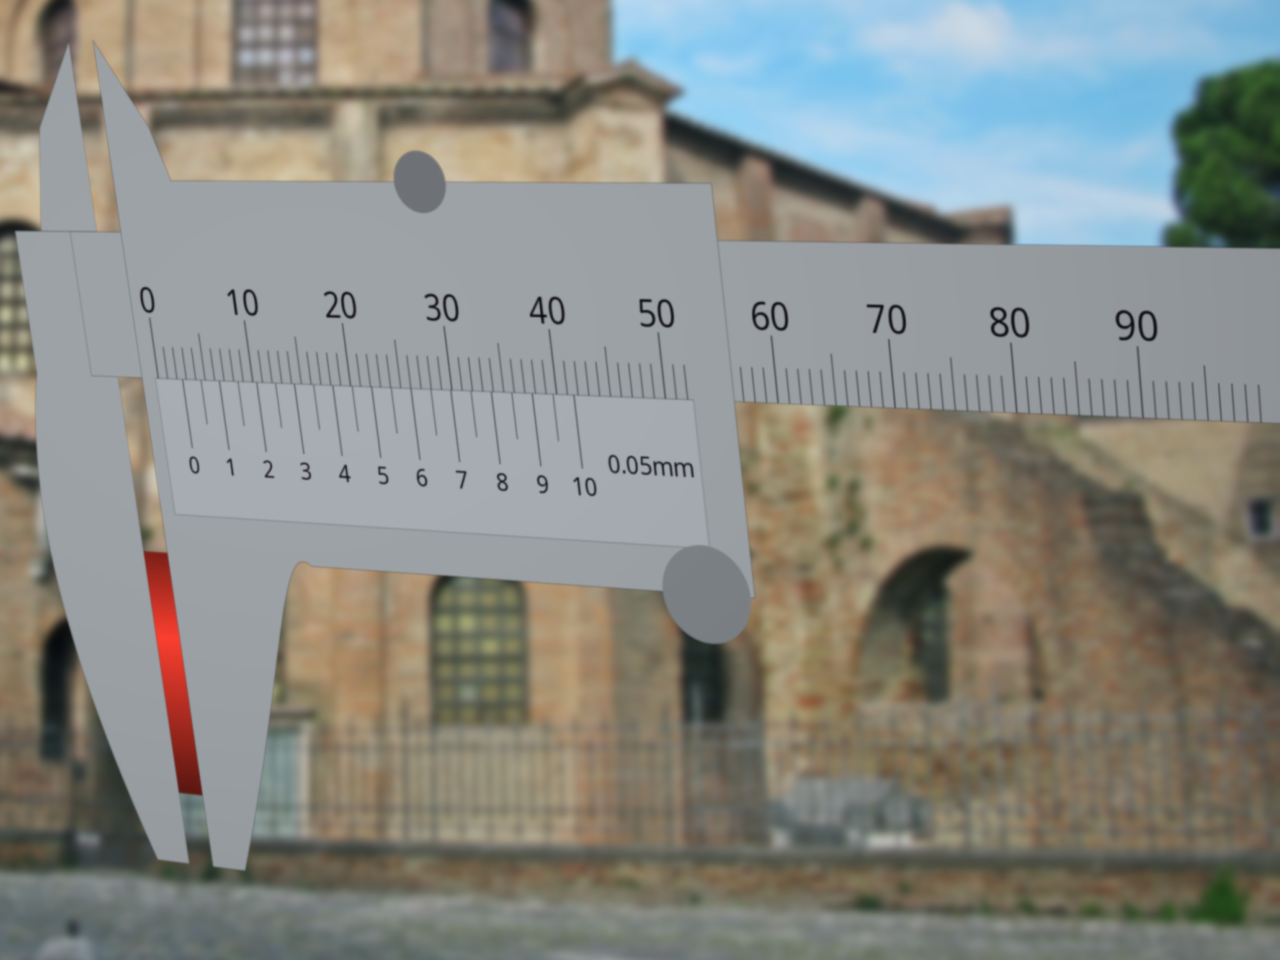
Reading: {"value": 2.6, "unit": "mm"}
